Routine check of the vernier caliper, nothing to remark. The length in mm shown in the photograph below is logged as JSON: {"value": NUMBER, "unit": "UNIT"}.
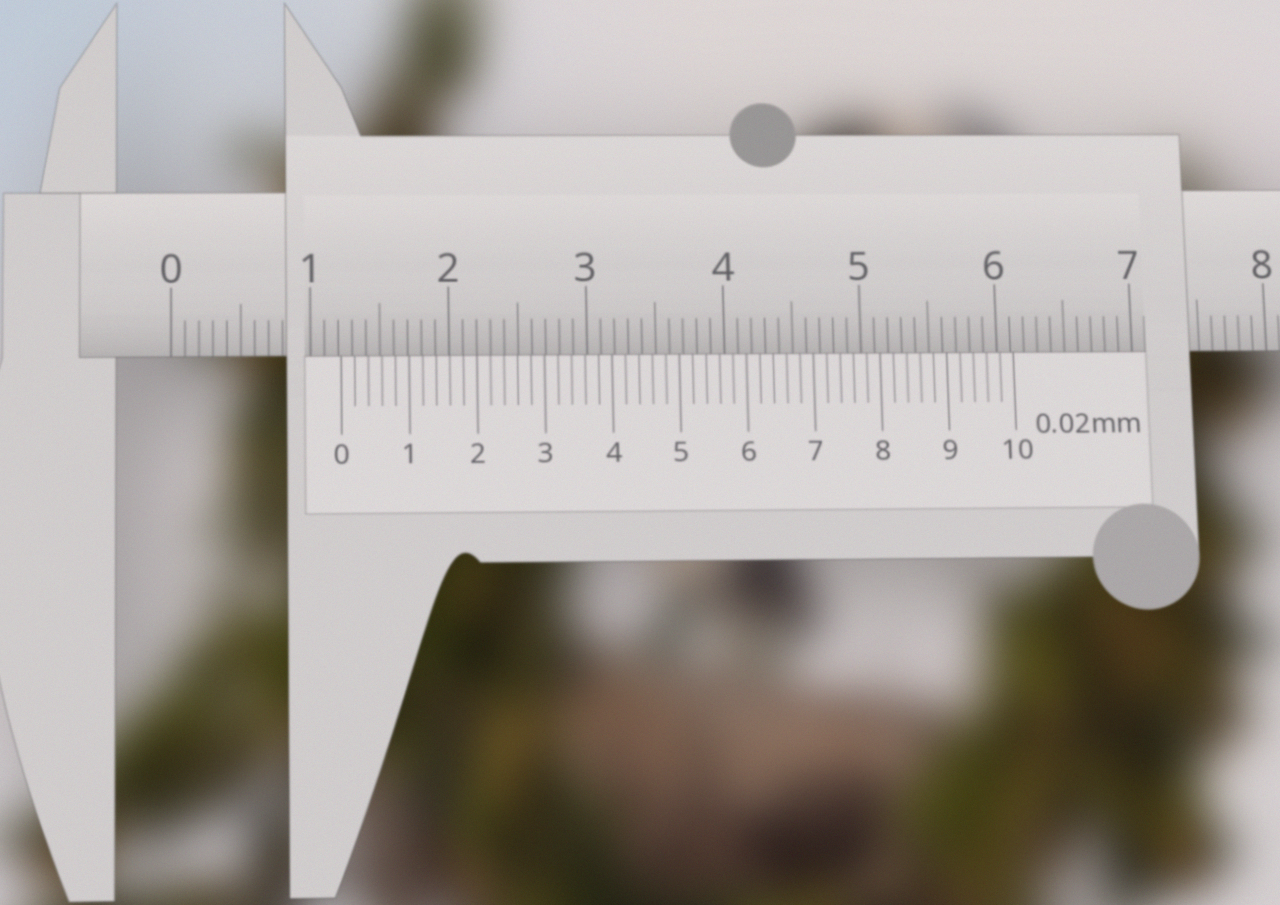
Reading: {"value": 12.2, "unit": "mm"}
